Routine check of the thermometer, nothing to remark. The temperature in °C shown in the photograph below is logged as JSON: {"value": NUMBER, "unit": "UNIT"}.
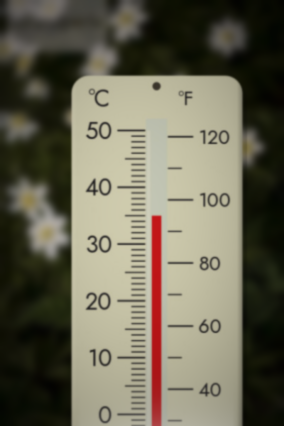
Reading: {"value": 35, "unit": "°C"}
